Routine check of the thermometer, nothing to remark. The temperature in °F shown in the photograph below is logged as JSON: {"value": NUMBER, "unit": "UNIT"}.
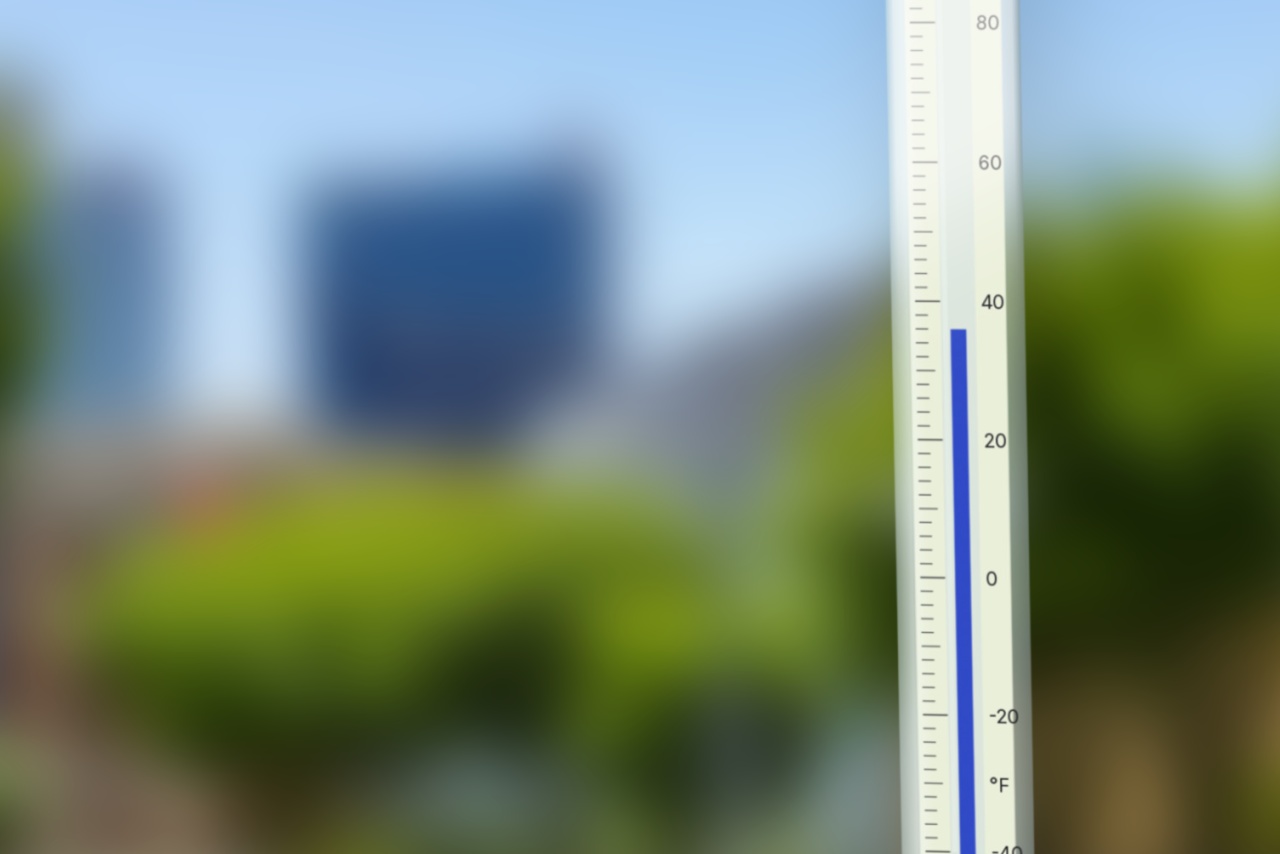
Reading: {"value": 36, "unit": "°F"}
